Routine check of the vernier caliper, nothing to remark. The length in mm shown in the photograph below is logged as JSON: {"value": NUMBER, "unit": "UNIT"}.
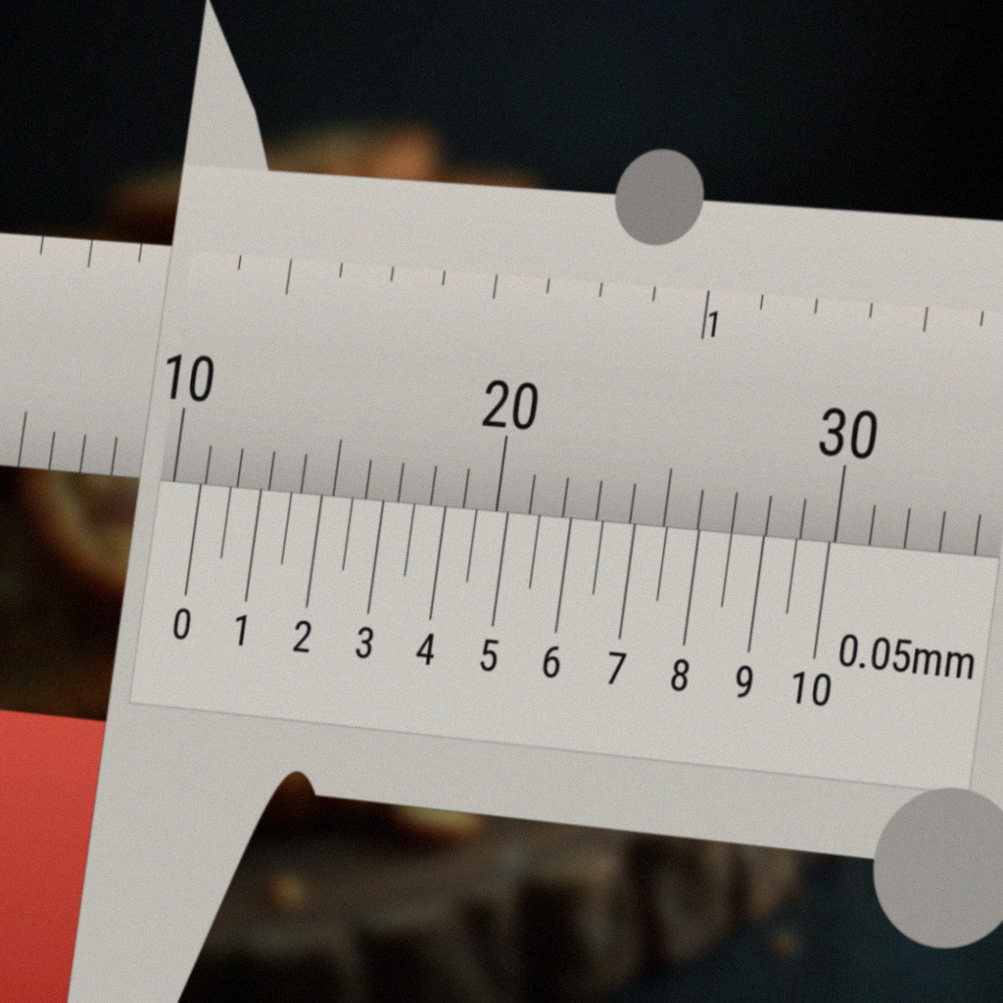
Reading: {"value": 10.85, "unit": "mm"}
